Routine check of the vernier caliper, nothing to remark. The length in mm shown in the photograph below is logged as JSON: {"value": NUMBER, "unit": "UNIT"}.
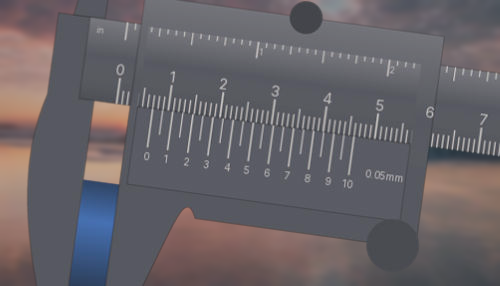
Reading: {"value": 7.0, "unit": "mm"}
